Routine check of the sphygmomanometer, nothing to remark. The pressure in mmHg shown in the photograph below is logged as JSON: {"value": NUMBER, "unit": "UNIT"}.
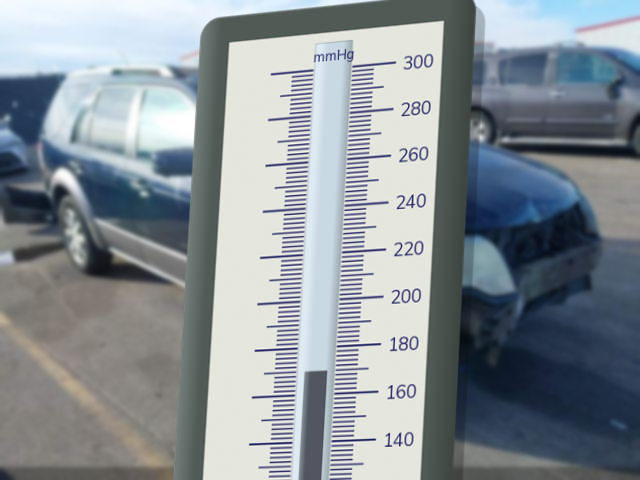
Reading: {"value": 170, "unit": "mmHg"}
